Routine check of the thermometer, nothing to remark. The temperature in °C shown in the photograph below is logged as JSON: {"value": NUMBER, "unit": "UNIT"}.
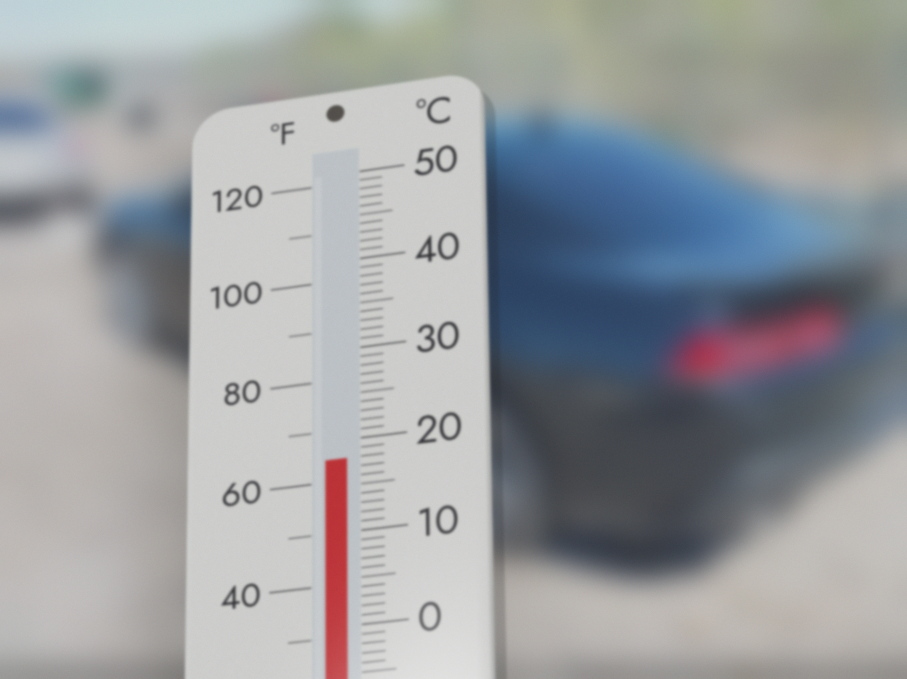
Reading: {"value": 18, "unit": "°C"}
